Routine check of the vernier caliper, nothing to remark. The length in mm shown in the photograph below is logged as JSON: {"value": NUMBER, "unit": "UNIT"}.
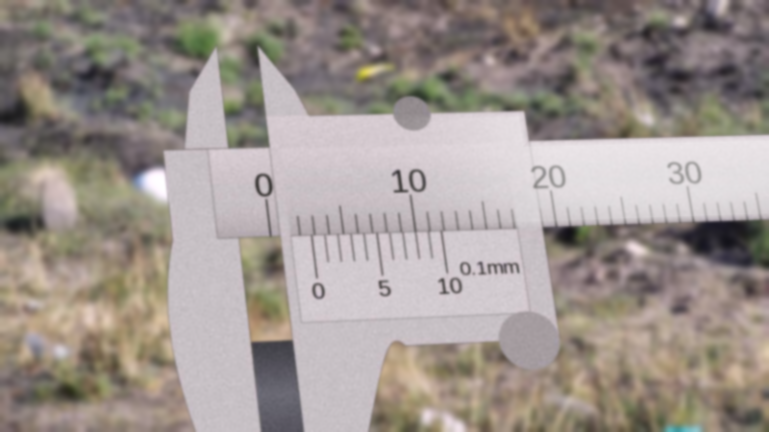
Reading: {"value": 2.8, "unit": "mm"}
